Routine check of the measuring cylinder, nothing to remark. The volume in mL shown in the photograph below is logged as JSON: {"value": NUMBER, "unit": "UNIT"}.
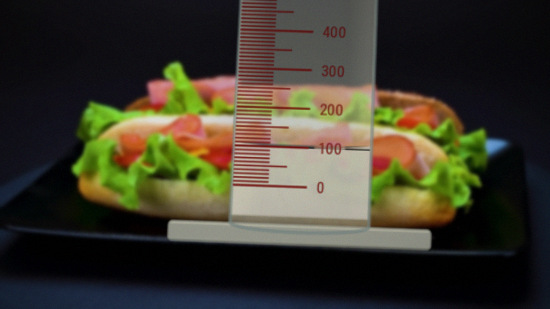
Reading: {"value": 100, "unit": "mL"}
